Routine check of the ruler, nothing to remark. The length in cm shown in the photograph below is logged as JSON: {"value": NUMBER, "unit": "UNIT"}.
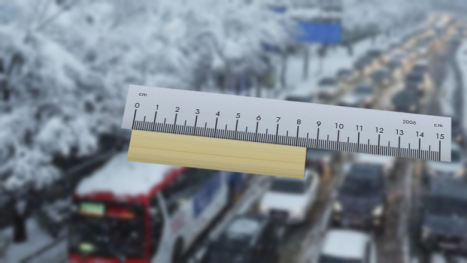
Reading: {"value": 8.5, "unit": "cm"}
